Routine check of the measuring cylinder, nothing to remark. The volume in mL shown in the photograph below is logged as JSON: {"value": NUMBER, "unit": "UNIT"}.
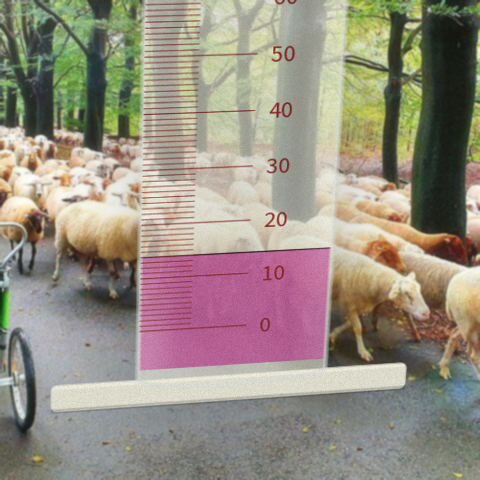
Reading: {"value": 14, "unit": "mL"}
